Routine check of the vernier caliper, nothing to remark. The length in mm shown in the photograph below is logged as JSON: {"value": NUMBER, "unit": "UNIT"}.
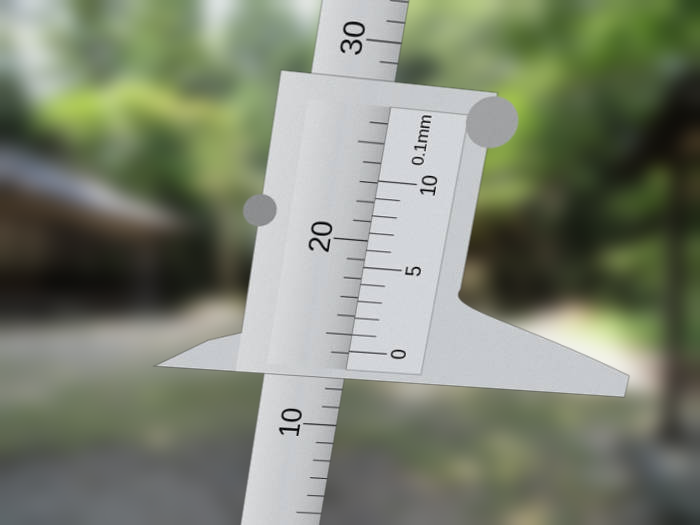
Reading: {"value": 14.1, "unit": "mm"}
